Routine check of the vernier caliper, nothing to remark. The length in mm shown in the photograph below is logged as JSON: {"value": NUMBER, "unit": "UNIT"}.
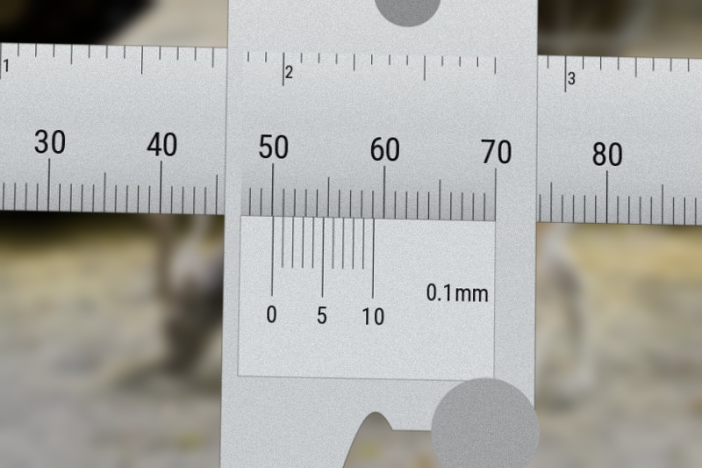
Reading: {"value": 50.1, "unit": "mm"}
